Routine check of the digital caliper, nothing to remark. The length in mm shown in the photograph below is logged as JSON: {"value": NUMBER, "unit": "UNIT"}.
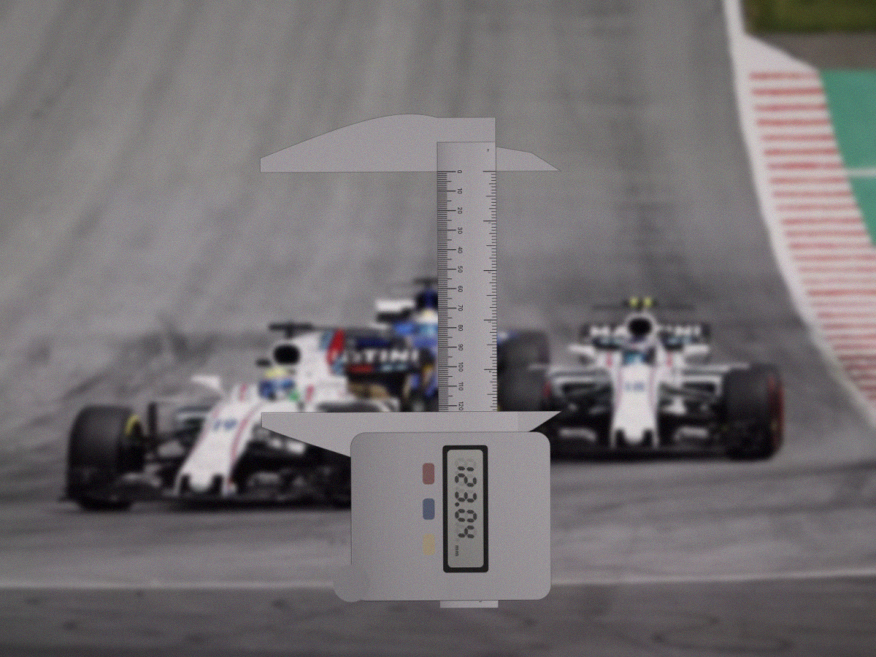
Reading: {"value": 123.04, "unit": "mm"}
